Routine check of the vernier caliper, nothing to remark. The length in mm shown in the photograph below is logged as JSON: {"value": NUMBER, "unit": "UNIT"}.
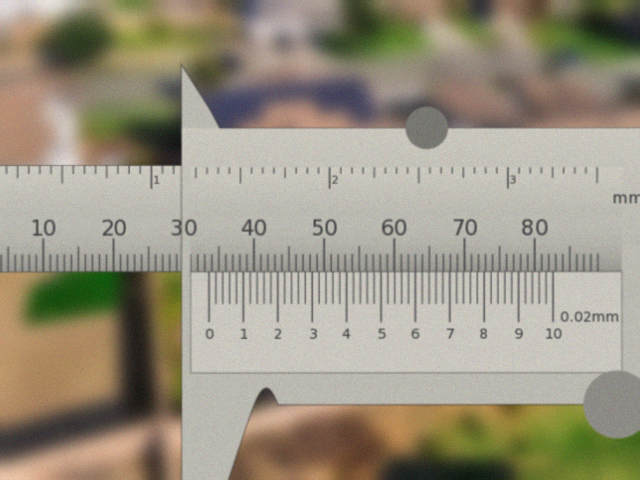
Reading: {"value": 33.6, "unit": "mm"}
